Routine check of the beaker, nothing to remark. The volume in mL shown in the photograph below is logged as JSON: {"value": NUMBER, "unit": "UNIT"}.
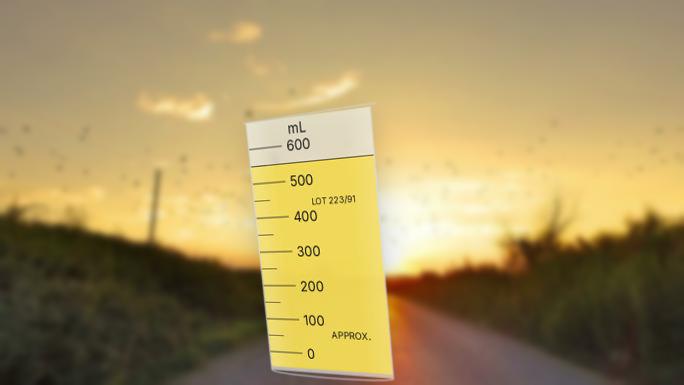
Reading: {"value": 550, "unit": "mL"}
